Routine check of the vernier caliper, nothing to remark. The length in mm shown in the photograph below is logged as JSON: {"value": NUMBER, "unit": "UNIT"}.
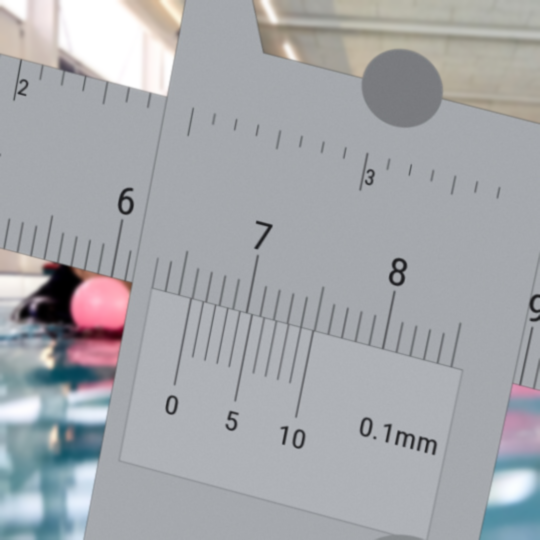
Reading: {"value": 65.9, "unit": "mm"}
